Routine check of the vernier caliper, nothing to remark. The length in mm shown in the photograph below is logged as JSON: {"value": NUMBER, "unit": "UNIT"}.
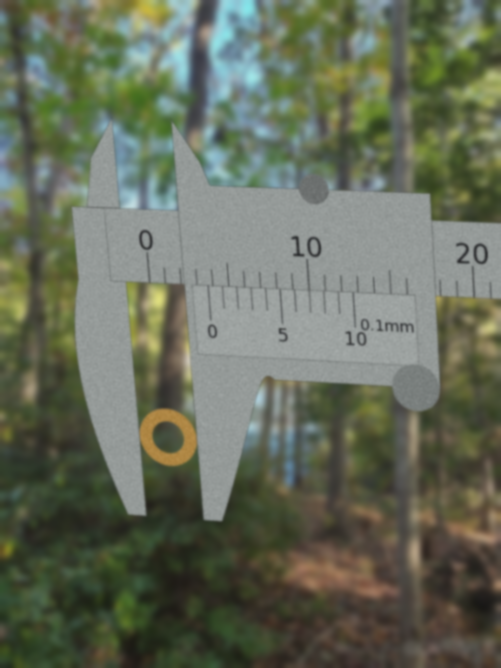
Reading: {"value": 3.7, "unit": "mm"}
